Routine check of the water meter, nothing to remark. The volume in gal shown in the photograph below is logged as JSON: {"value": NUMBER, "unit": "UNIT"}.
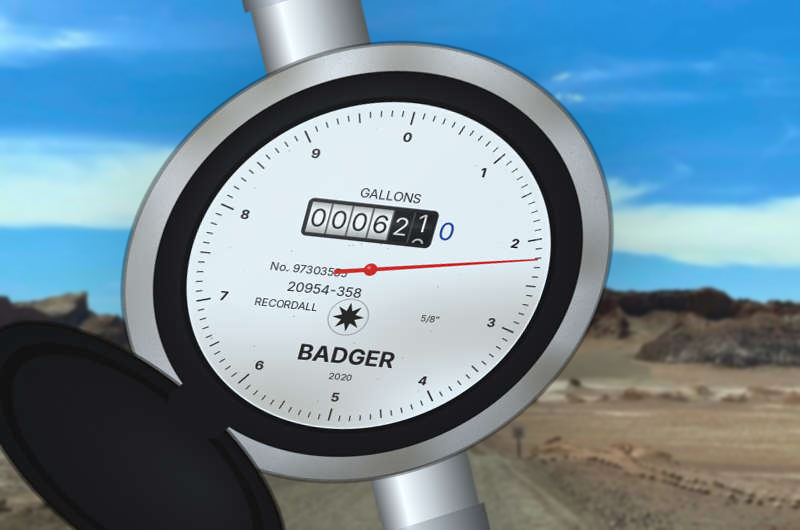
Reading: {"value": 6212.2, "unit": "gal"}
